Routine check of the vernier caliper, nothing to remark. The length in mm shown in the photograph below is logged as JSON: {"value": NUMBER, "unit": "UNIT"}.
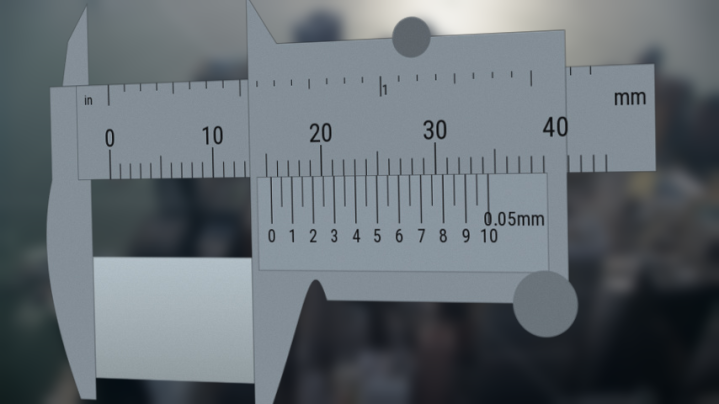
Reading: {"value": 15.4, "unit": "mm"}
